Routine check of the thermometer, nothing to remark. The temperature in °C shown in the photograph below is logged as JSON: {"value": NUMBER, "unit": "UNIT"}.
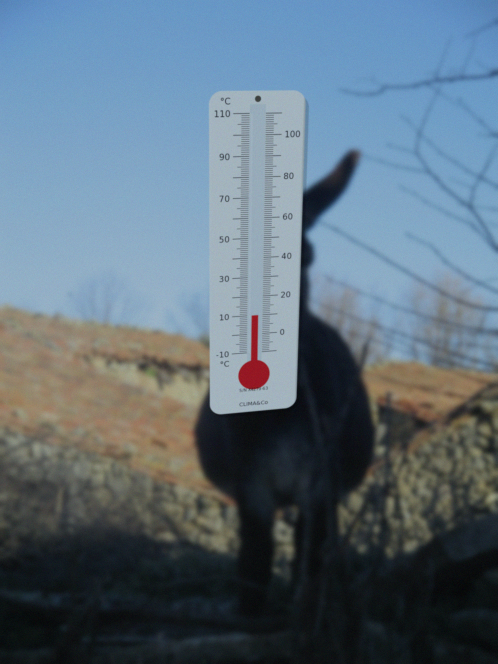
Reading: {"value": 10, "unit": "°C"}
